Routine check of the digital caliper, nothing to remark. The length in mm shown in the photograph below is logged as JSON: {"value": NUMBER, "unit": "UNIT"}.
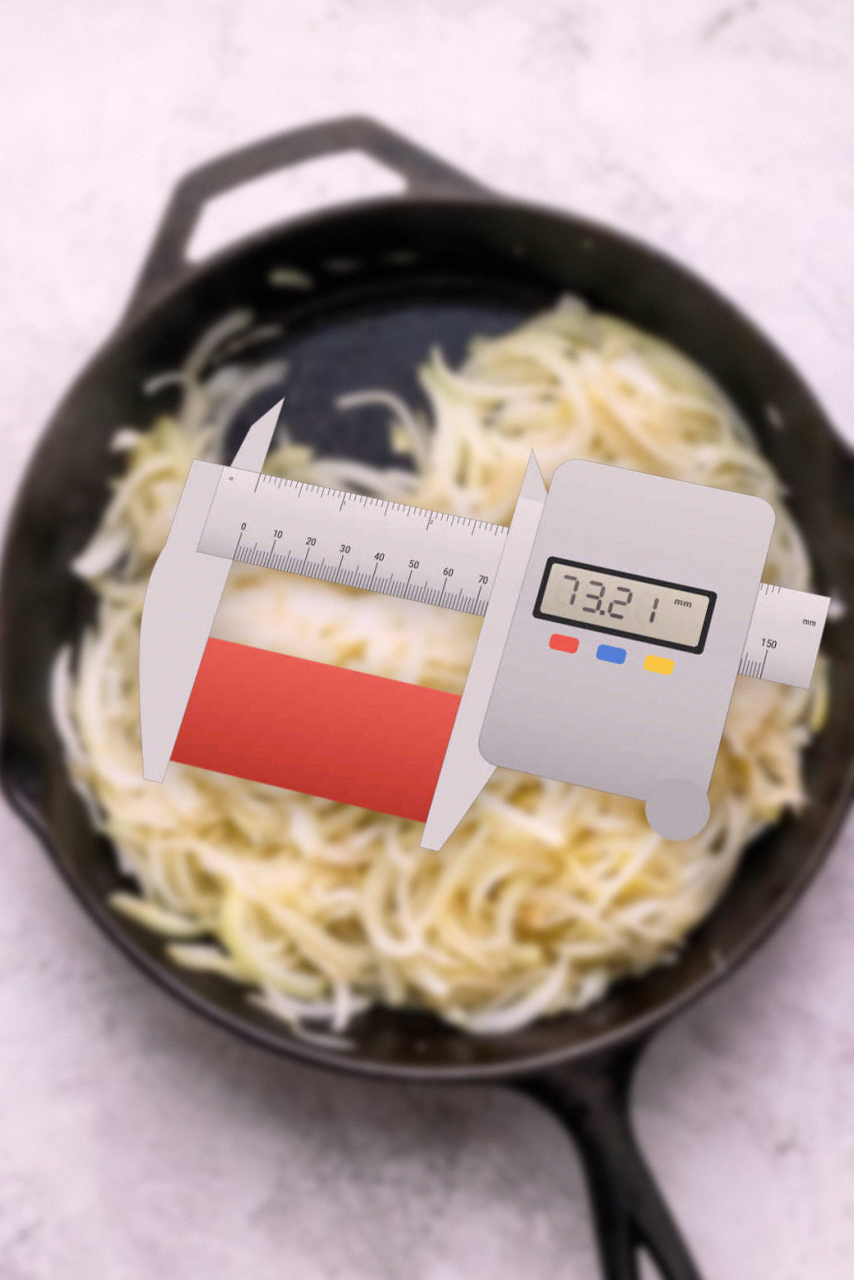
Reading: {"value": 73.21, "unit": "mm"}
